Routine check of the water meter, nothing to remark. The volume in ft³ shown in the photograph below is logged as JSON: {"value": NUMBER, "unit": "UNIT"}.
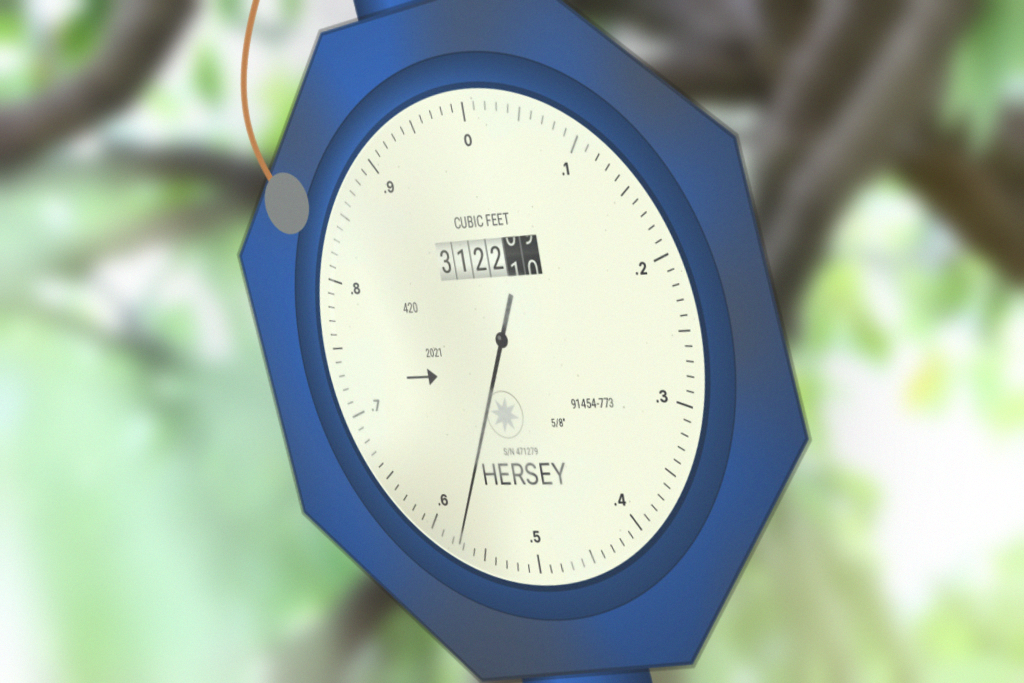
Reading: {"value": 312209.57, "unit": "ft³"}
